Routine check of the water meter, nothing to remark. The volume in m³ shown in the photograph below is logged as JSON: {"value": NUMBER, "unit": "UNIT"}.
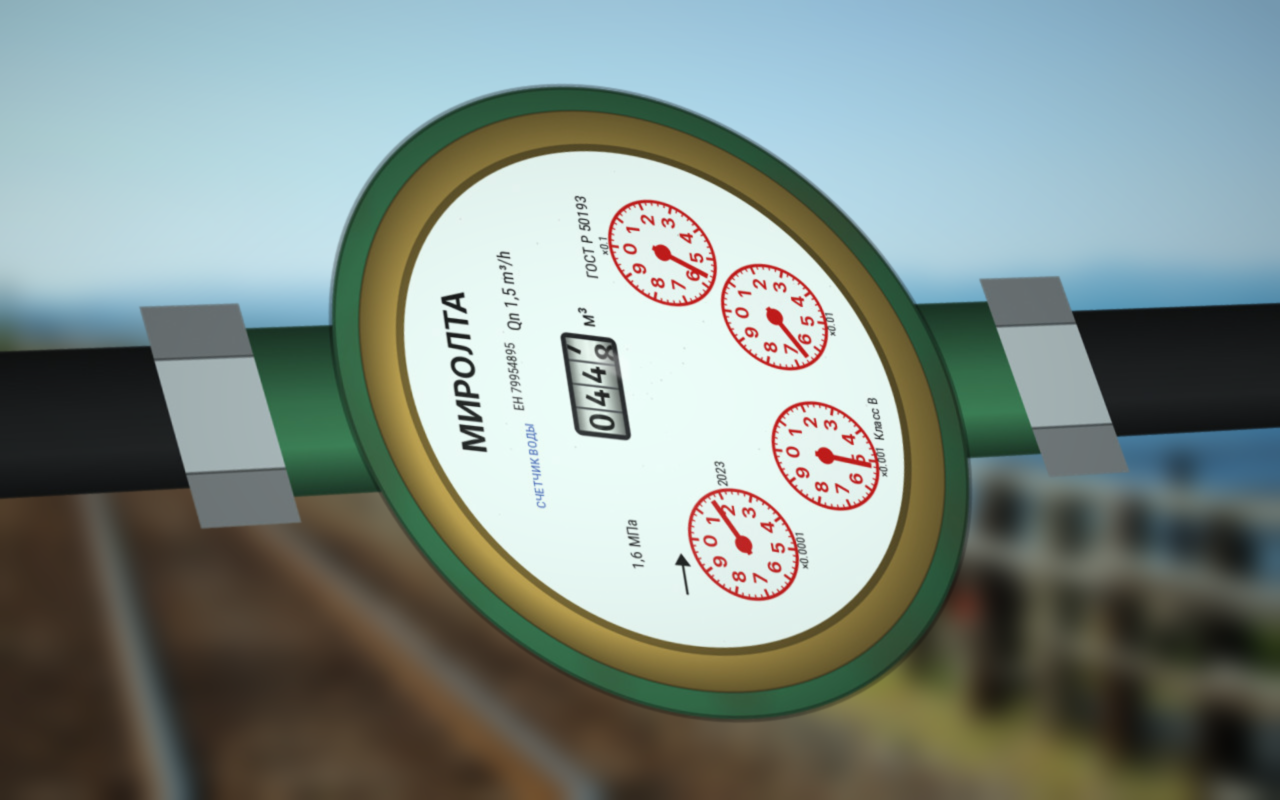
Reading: {"value": 447.5651, "unit": "m³"}
